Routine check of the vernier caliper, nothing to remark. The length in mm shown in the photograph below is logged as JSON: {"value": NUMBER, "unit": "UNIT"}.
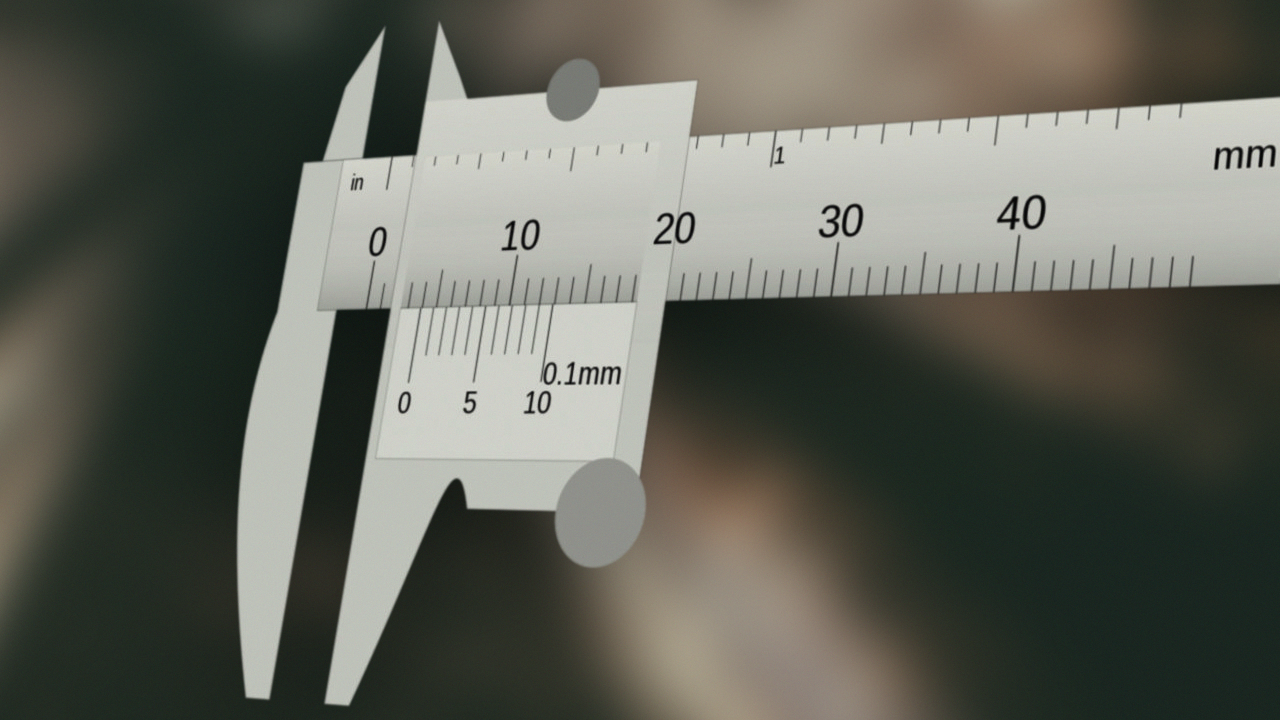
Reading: {"value": 3.9, "unit": "mm"}
